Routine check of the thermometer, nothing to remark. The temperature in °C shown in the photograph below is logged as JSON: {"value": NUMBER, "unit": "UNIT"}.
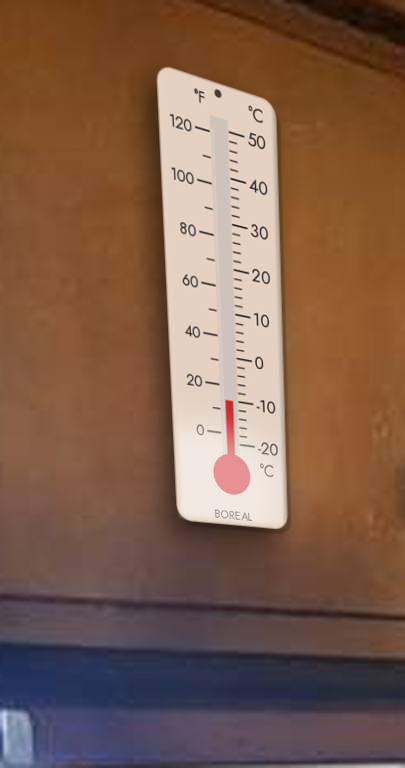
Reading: {"value": -10, "unit": "°C"}
